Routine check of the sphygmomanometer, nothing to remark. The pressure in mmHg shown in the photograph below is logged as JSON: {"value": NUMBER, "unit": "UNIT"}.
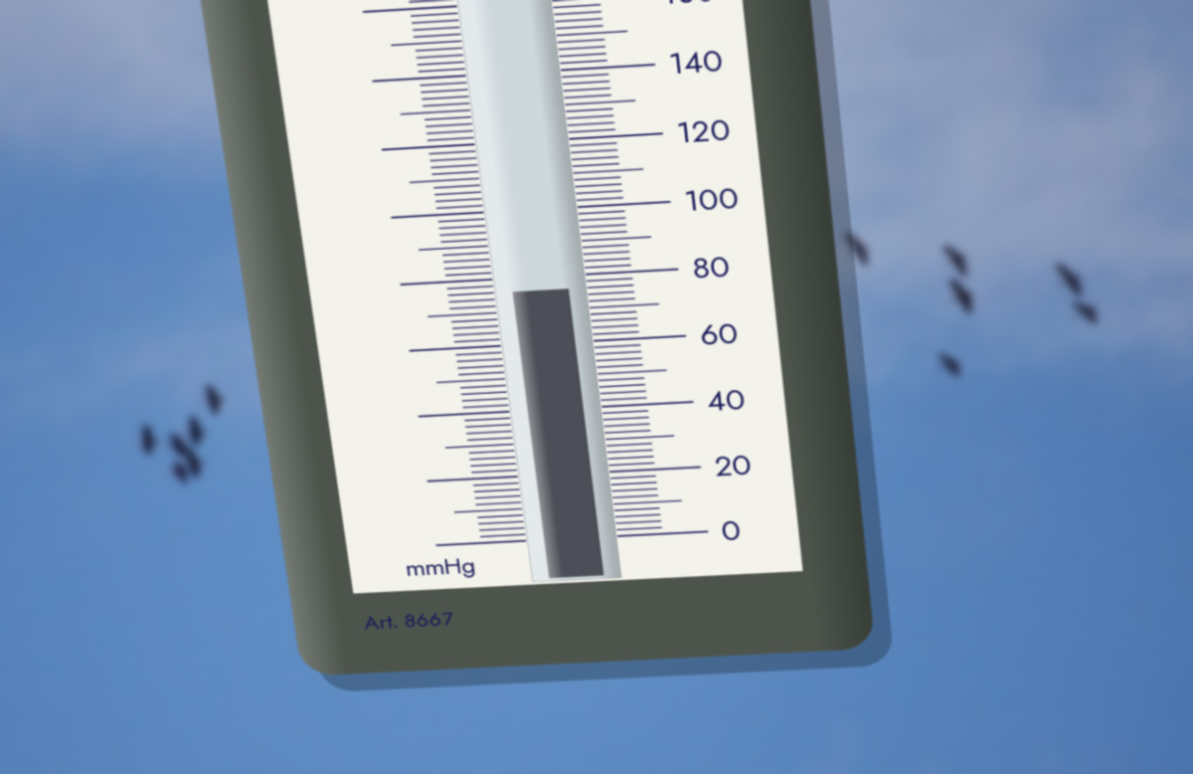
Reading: {"value": 76, "unit": "mmHg"}
